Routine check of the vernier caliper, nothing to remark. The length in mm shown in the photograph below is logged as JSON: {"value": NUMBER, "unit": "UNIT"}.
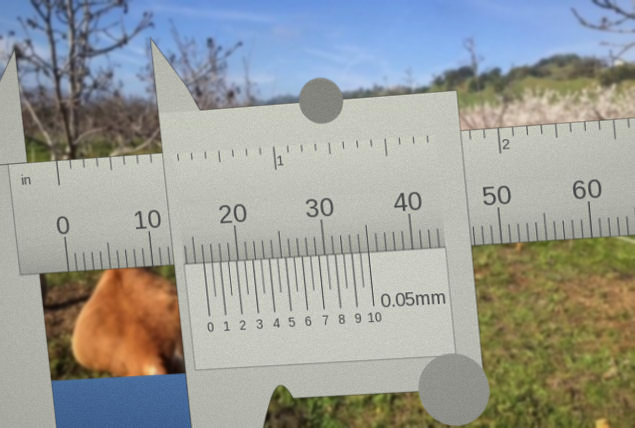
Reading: {"value": 16.0, "unit": "mm"}
